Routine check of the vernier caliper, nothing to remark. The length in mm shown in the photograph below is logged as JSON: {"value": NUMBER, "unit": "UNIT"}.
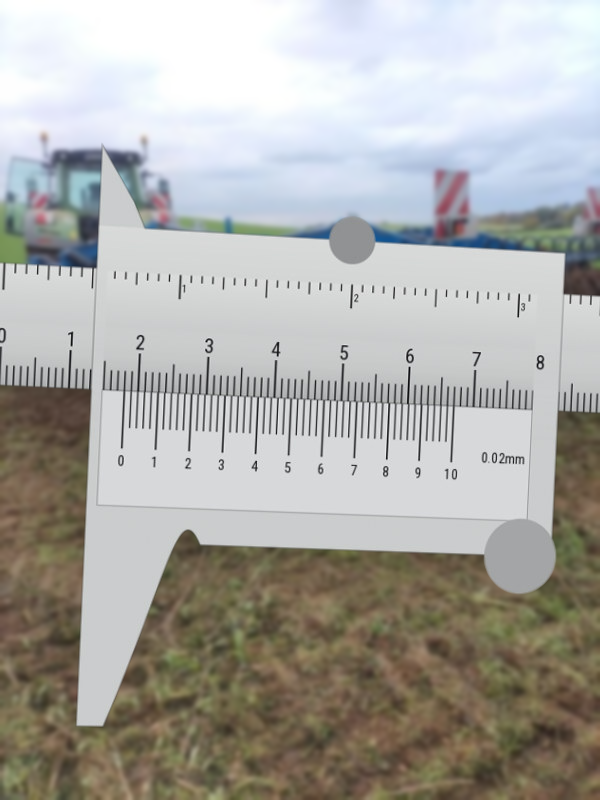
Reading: {"value": 18.0, "unit": "mm"}
